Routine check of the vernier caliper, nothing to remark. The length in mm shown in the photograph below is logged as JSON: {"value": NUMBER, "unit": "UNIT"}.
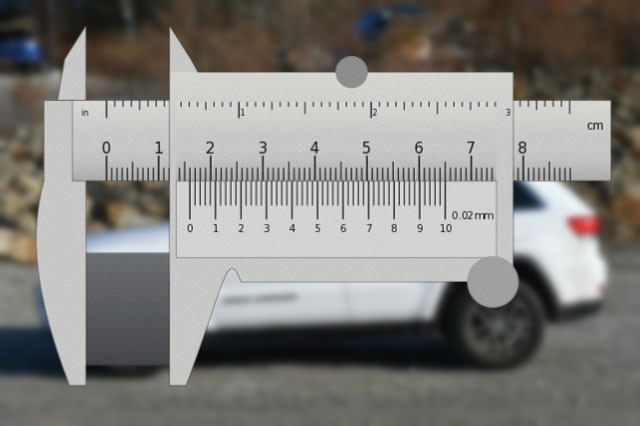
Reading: {"value": 16.0, "unit": "mm"}
